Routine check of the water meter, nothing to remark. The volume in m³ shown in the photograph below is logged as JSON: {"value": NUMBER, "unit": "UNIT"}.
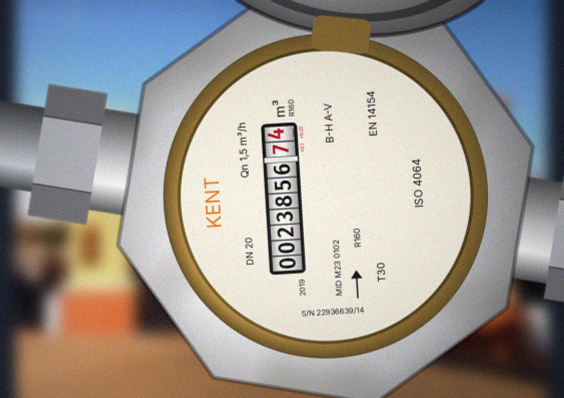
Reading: {"value": 23856.74, "unit": "m³"}
